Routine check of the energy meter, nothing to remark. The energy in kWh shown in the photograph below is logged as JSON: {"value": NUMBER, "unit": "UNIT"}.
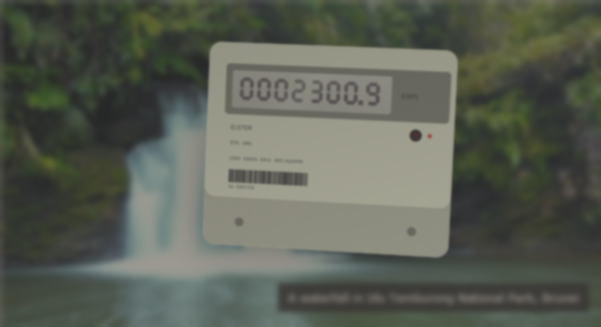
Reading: {"value": 2300.9, "unit": "kWh"}
